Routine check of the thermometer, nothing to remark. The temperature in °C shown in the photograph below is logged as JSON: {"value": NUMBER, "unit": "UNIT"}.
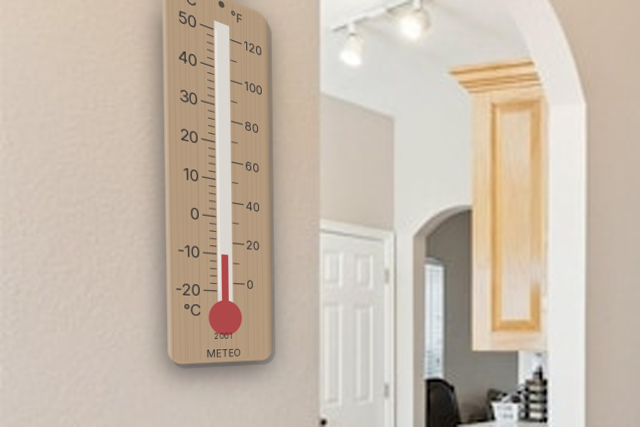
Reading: {"value": -10, "unit": "°C"}
